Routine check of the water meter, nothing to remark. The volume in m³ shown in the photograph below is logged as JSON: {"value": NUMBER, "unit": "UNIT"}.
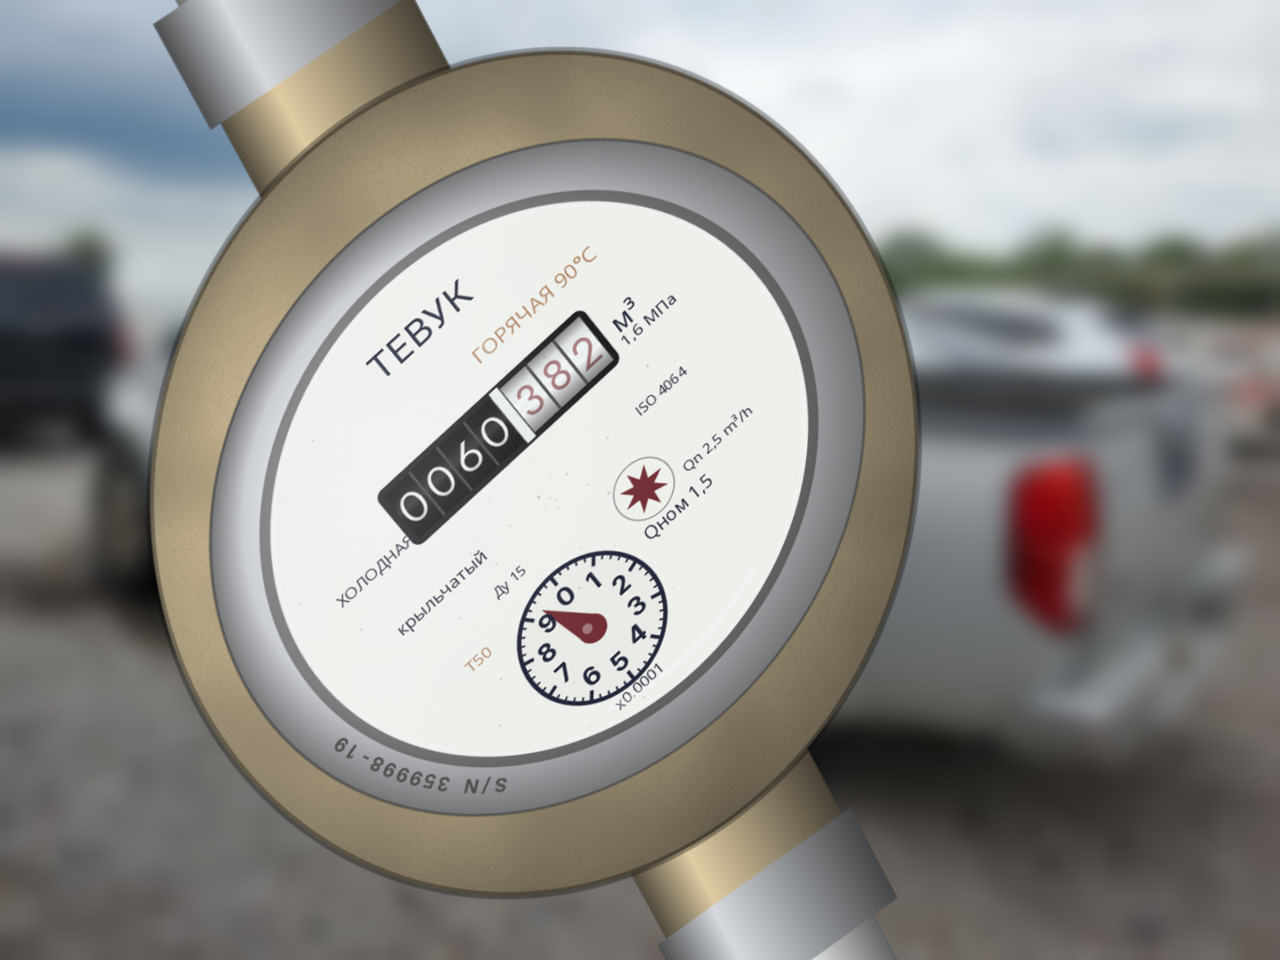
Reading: {"value": 60.3819, "unit": "m³"}
